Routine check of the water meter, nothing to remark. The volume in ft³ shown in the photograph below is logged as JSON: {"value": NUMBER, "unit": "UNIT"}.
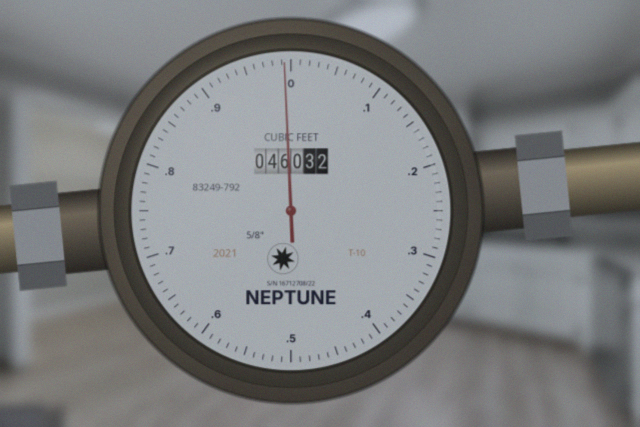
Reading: {"value": 46031.99, "unit": "ft³"}
